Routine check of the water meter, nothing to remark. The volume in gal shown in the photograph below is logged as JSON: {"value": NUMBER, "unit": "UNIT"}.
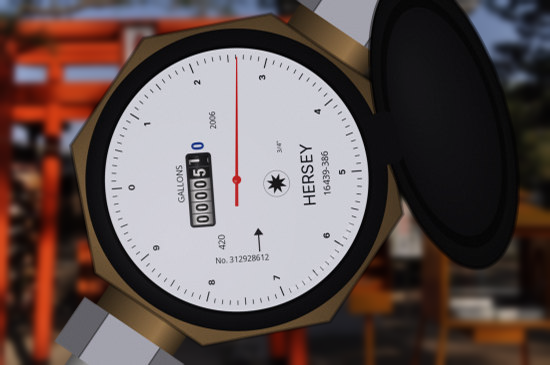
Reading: {"value": 512.6, "unit": "gal"}
